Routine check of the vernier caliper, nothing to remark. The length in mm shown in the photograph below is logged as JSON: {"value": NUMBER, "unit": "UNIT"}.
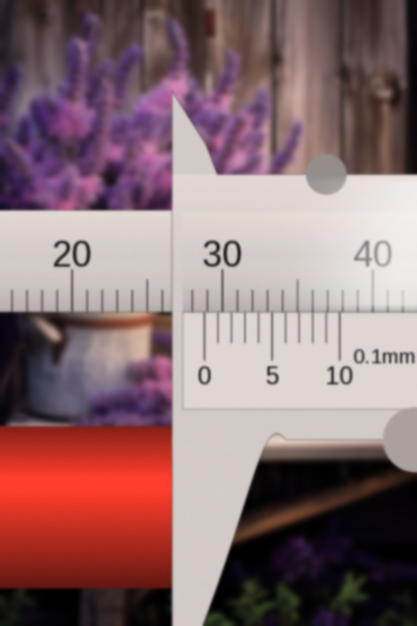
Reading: {"value": 28.8, "unit": "mm"}
